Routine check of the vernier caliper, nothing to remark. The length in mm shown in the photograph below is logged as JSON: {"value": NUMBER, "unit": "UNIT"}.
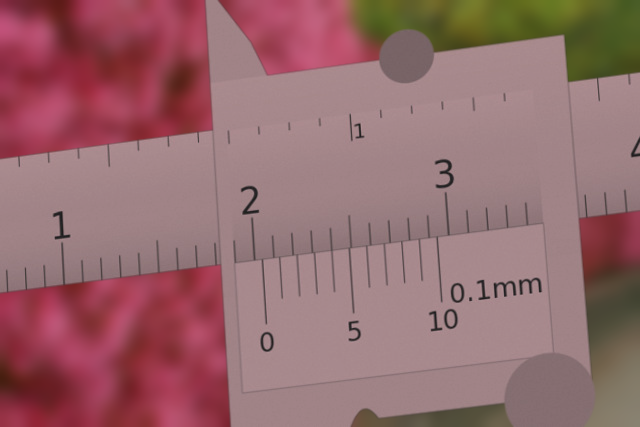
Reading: {"value": 20.4, "unit": "mm"}
